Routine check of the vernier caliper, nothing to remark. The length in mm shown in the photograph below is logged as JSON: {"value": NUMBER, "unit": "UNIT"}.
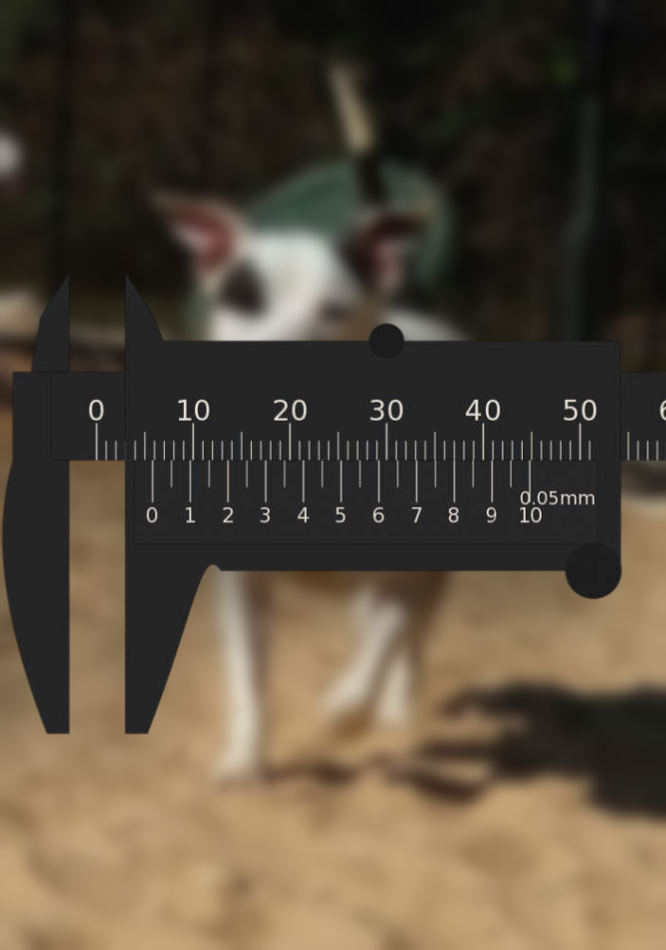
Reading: {"value": 5.8, "unit": "mm"}
